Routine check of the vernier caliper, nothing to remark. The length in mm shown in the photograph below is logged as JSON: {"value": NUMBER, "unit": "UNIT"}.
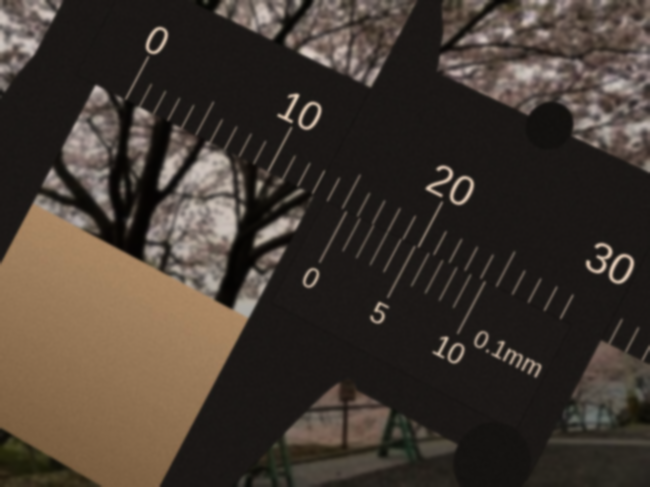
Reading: {"value": 15.3, "unit": "mm"}
